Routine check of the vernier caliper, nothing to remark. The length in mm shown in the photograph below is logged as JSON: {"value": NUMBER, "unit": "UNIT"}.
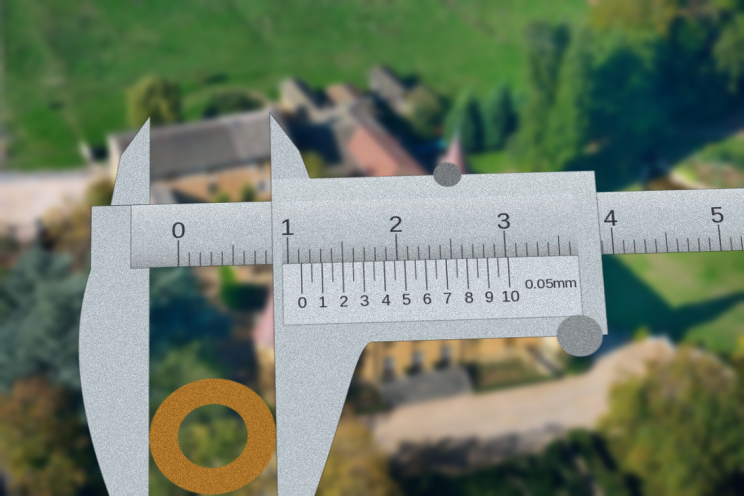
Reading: {"value": 11.2, "unit": "mm"}
